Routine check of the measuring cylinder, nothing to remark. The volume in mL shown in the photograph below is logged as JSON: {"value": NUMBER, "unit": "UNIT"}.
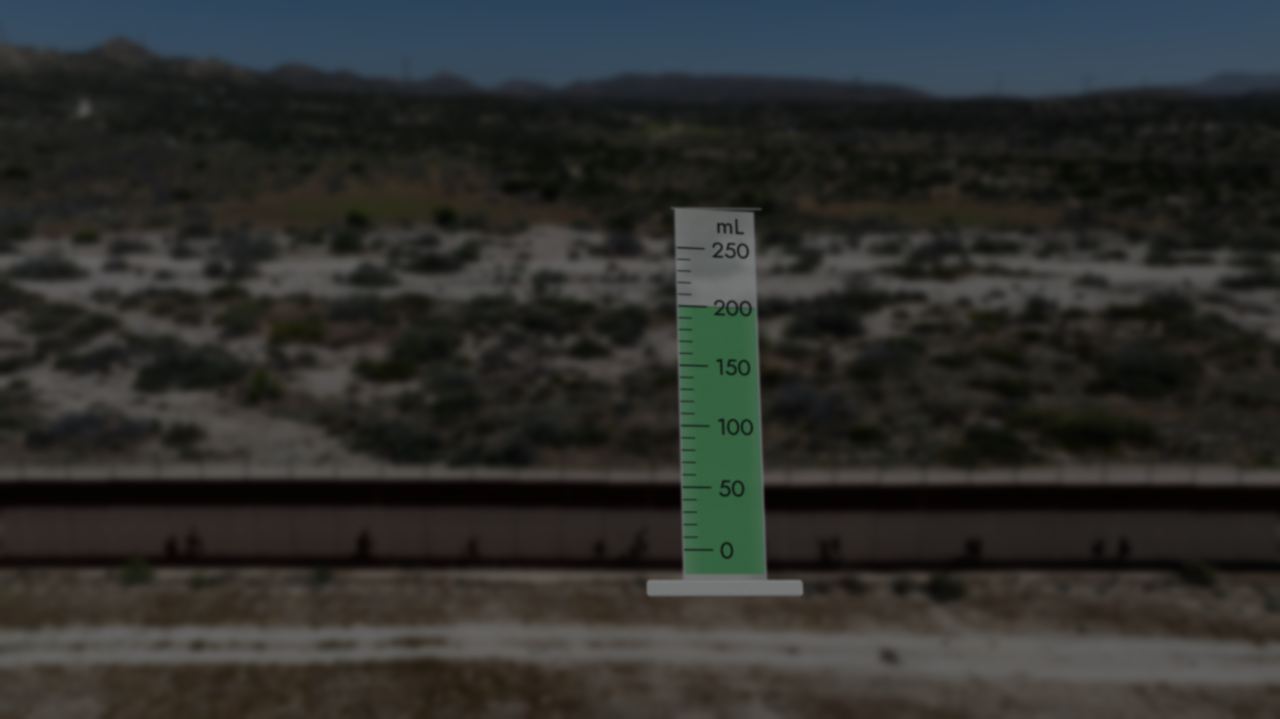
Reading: {"value": 200, "unit": "mL"}
